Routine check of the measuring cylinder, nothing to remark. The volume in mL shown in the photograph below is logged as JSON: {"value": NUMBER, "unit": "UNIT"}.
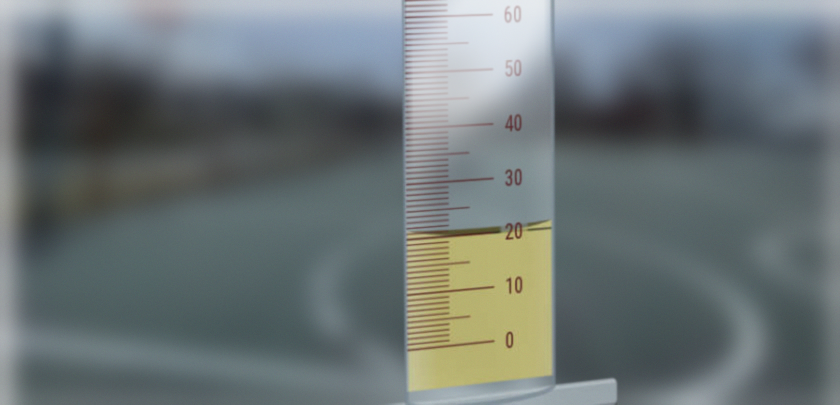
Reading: {"value": 20, "unit": "mL"}
